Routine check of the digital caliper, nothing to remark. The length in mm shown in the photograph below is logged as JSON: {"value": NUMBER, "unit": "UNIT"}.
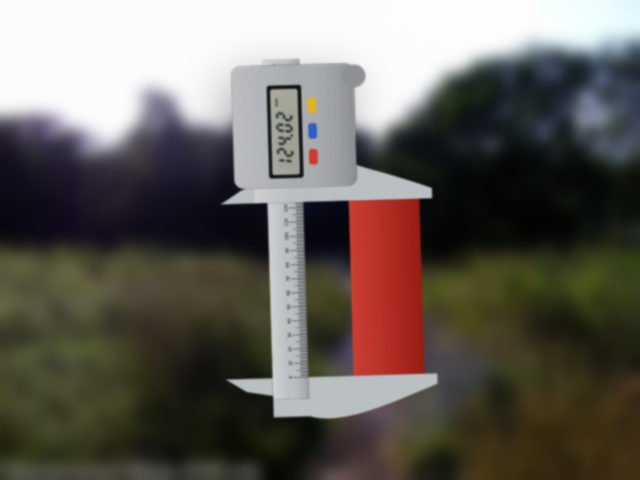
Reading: {"value": 124.02, "unit": "mm"}
